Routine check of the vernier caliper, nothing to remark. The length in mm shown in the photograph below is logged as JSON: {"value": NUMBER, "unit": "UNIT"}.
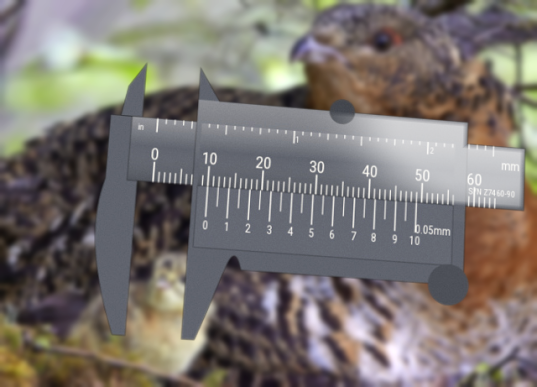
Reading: {"value": 10.0, "unit": "mm"}
